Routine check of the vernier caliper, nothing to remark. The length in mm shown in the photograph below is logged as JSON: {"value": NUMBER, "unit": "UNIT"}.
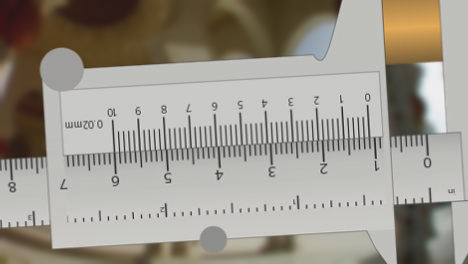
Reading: {"value": 11.0, "unit": "mm"}
